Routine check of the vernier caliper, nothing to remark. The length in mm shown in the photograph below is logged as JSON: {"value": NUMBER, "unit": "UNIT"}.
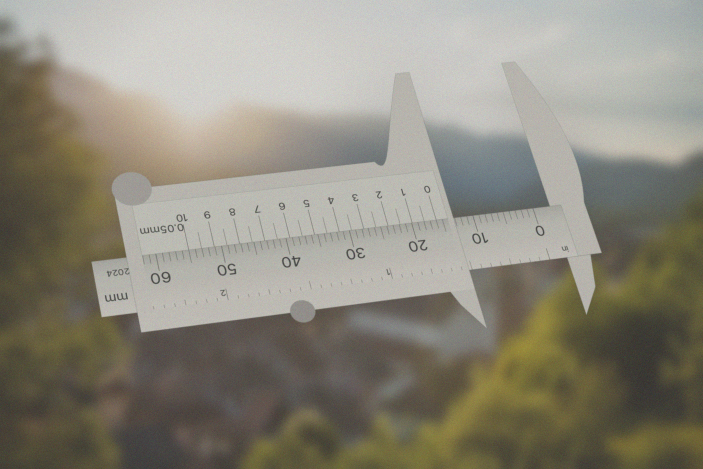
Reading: {"value": 16.0, "unit": "mm"}
